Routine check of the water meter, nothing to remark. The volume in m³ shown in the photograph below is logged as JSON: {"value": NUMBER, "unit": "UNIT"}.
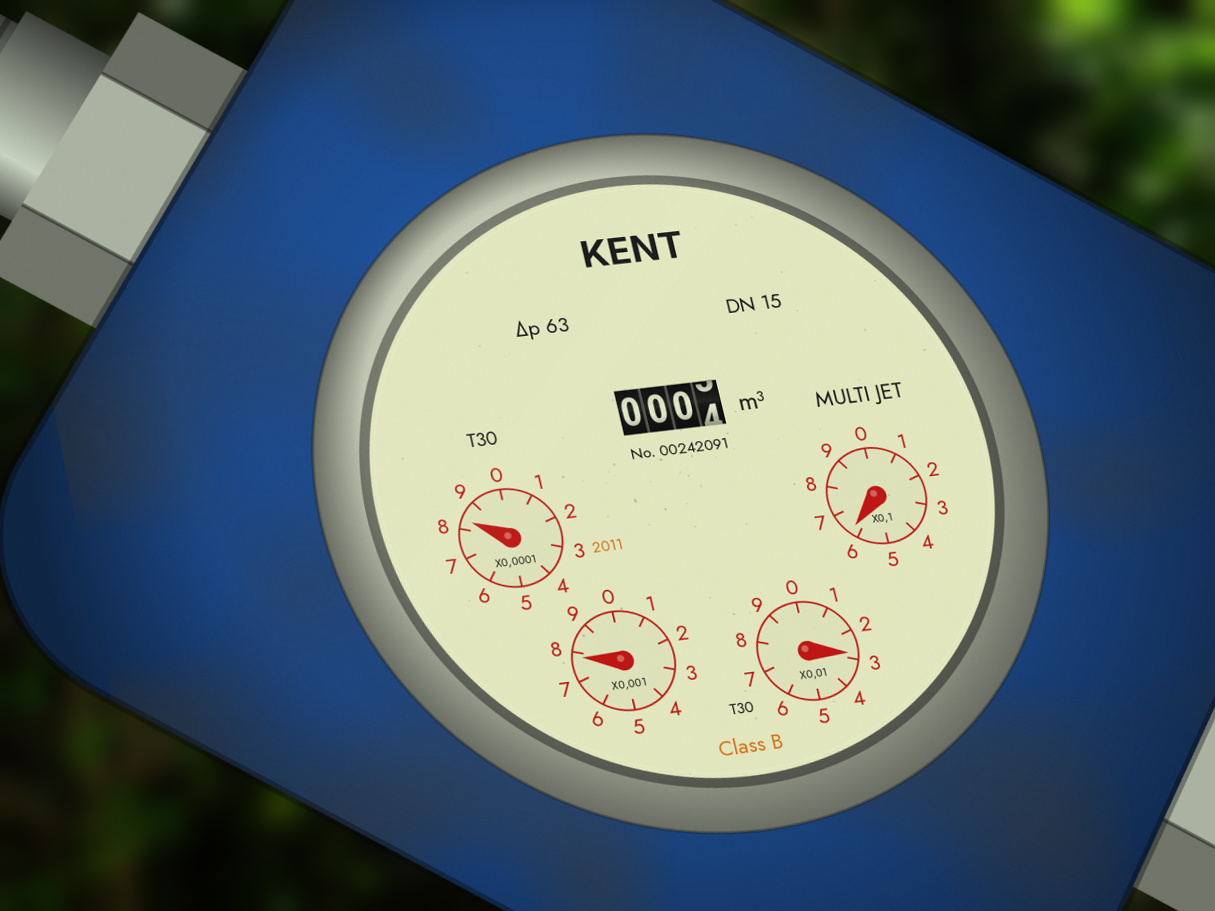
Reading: {"value": 3.6278, "unit": "m³"}
